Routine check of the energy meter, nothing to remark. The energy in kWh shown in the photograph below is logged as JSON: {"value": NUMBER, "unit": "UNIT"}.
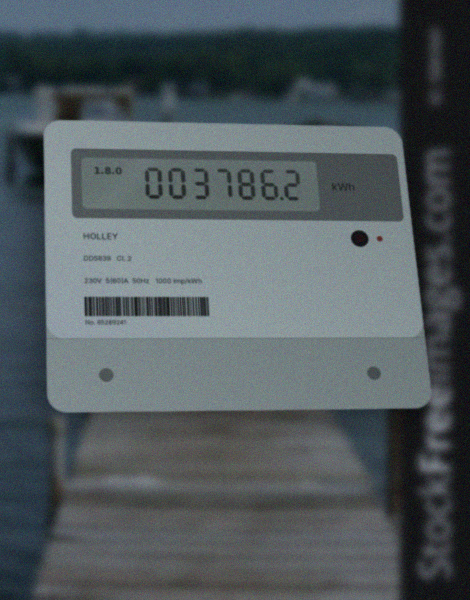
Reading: {"value": 3786.2, "unit": "kWh"}
